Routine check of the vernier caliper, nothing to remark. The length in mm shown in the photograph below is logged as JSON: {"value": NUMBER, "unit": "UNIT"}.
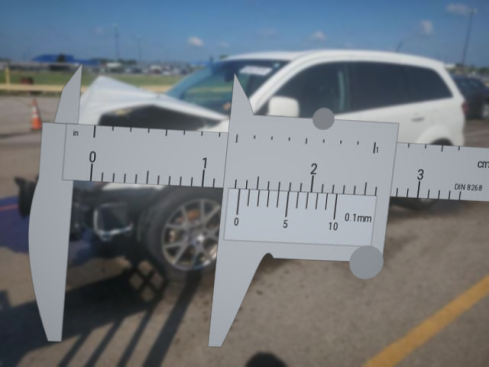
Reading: {"value": 13.4, "unit": "mm"}
